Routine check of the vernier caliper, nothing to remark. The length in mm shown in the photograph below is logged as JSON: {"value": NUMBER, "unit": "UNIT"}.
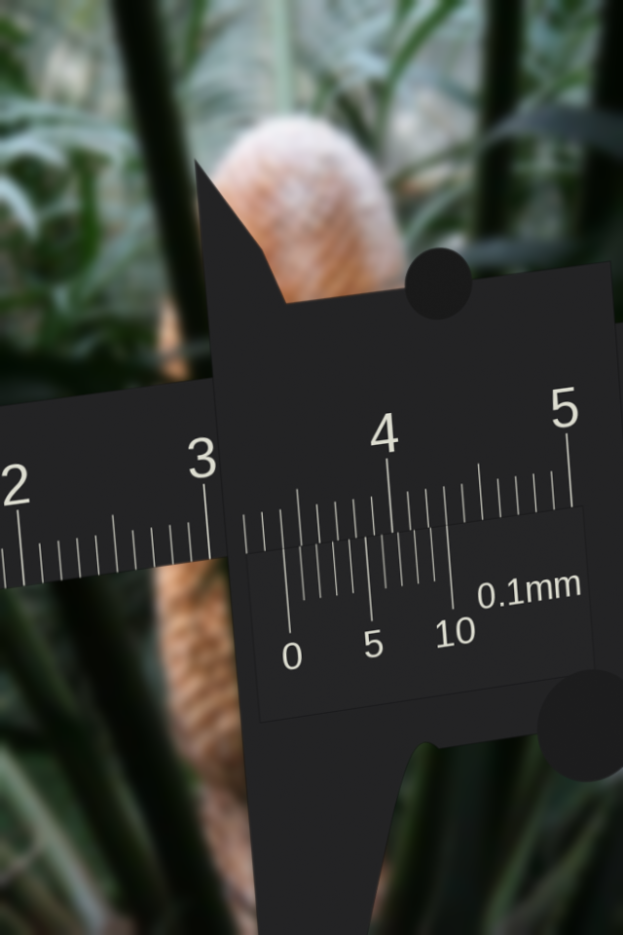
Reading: {"value": 34.0, "unit": "mm"}
